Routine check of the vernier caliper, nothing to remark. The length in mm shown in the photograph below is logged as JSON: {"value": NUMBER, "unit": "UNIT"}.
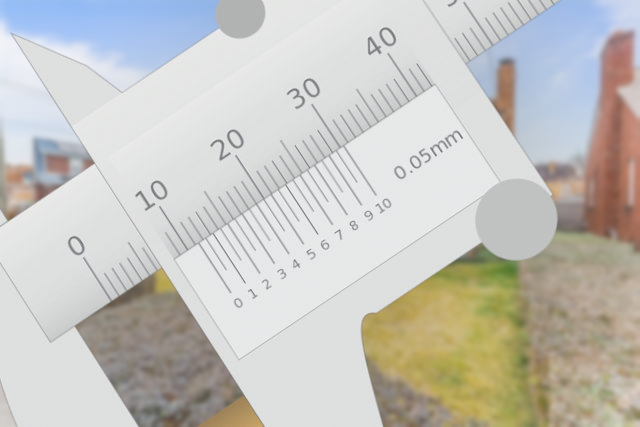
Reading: {"value": 11.4, "unit": "mm"}
